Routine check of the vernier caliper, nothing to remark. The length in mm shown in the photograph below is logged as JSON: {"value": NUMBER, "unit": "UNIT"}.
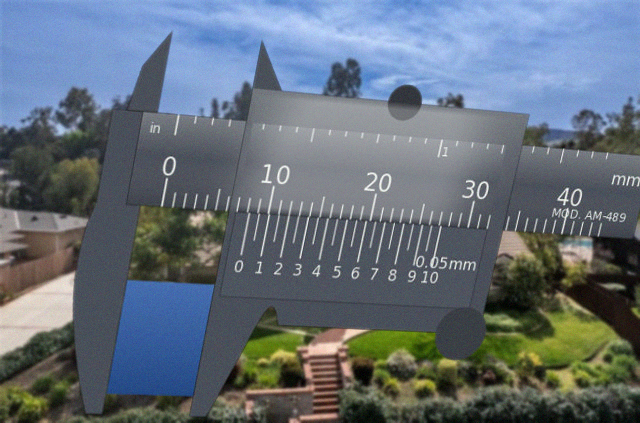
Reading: {"value": 8.2, "unit": "mm"}
